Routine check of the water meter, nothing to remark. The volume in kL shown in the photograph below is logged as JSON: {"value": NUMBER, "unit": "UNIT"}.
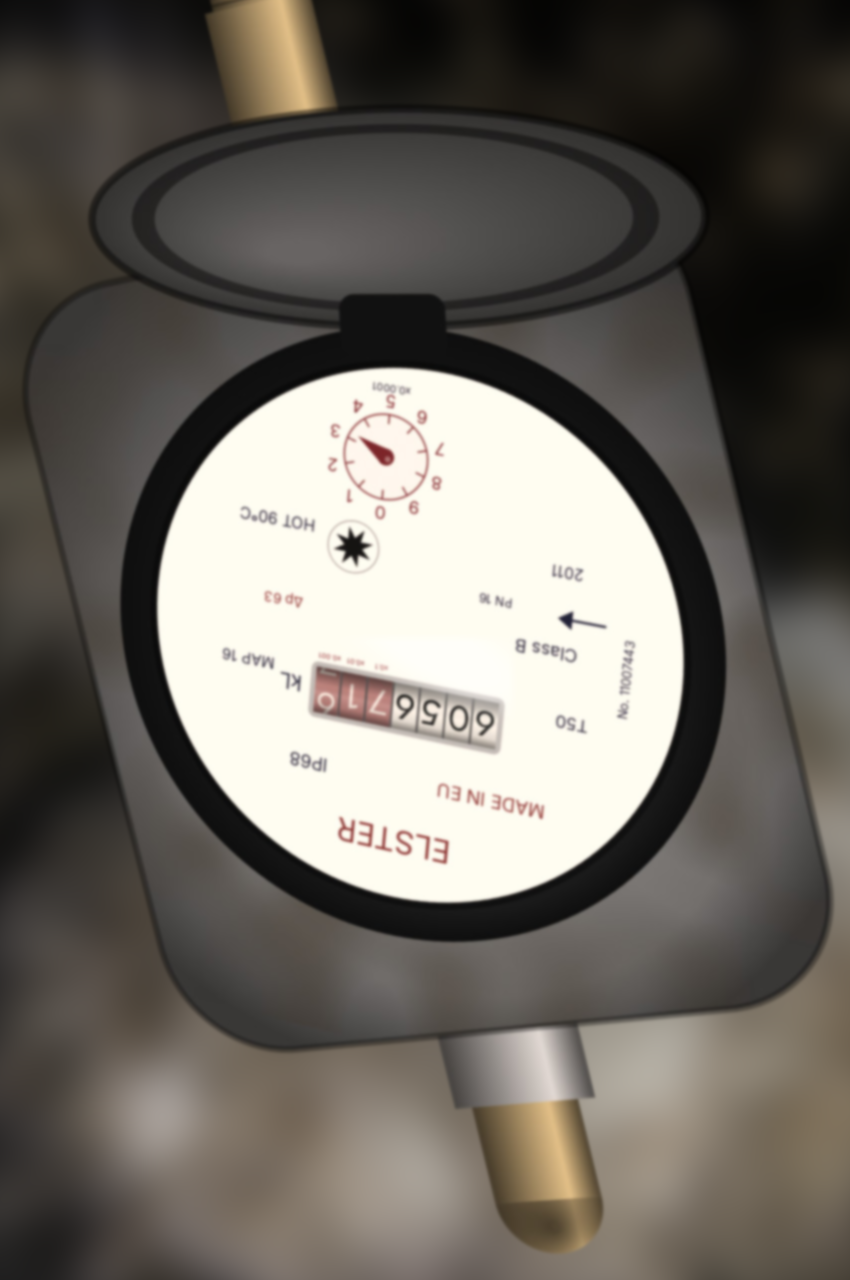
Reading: {"value": 6056.7163, "unit": "kL"}
